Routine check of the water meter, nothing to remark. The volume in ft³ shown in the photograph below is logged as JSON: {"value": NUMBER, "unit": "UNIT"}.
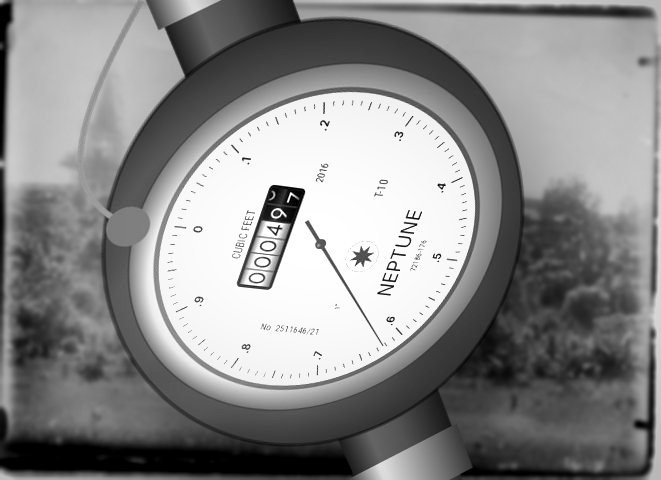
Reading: {"value": 496.62, "unit": "ft³"}
